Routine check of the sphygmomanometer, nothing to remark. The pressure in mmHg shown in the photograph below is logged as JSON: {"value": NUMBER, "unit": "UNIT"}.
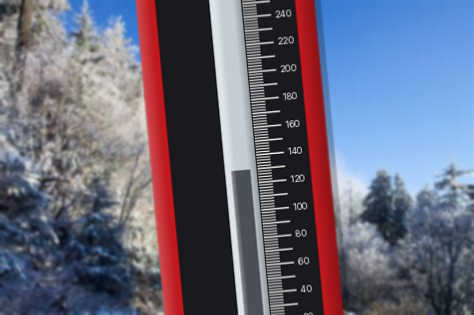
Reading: {"value": 130, "unit": "mmHg"}
